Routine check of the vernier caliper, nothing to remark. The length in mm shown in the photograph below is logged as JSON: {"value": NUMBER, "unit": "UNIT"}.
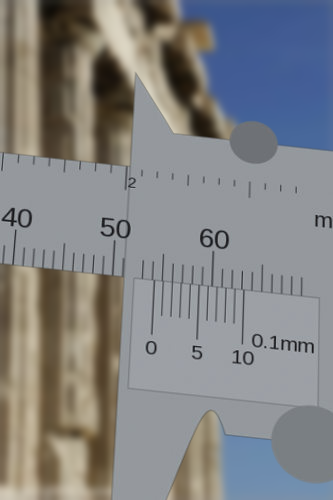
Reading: {"value": 54.2, "unit": "mm"}
